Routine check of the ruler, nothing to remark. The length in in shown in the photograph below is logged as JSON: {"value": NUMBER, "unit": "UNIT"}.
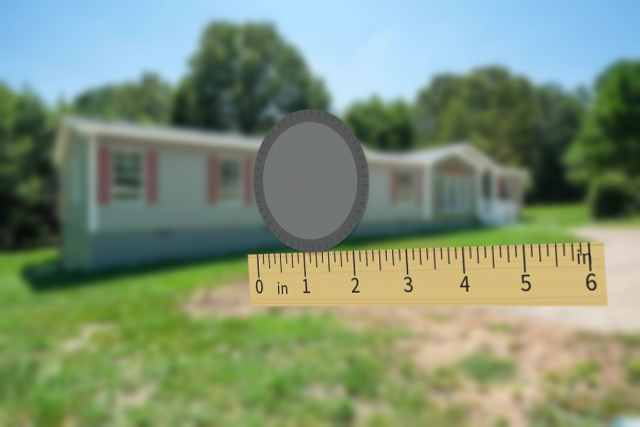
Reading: {"value": 2.375, "unit": "in"}
